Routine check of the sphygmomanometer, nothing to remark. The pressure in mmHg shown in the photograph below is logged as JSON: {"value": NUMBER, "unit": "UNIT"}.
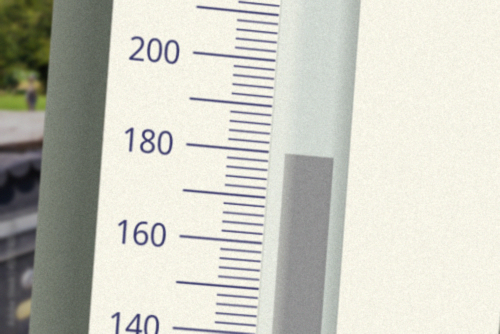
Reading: {"value": 180, "unit": "mmHg"}
